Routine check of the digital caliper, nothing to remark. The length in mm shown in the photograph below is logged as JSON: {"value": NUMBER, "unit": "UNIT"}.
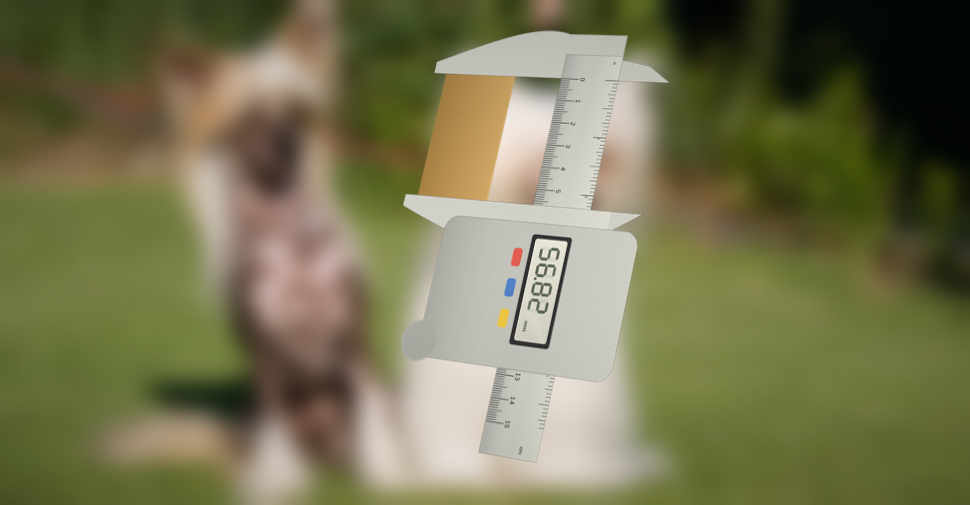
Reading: {"value": 56.82, "unit": "mm"}
